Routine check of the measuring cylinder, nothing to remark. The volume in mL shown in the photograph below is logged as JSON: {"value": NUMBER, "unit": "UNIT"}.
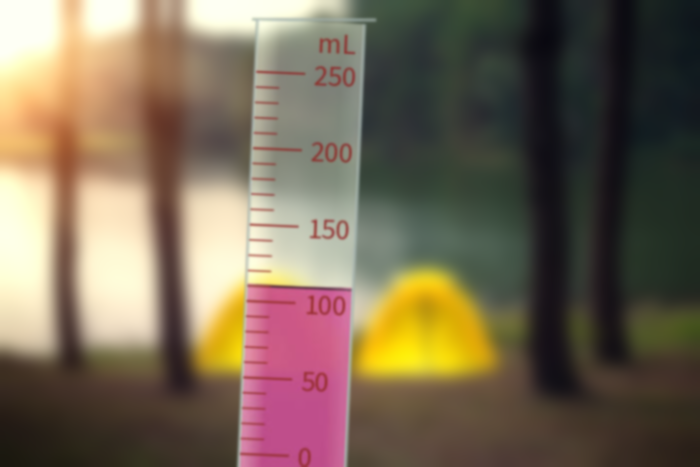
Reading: {"value": 110, "unit": "mL"}
